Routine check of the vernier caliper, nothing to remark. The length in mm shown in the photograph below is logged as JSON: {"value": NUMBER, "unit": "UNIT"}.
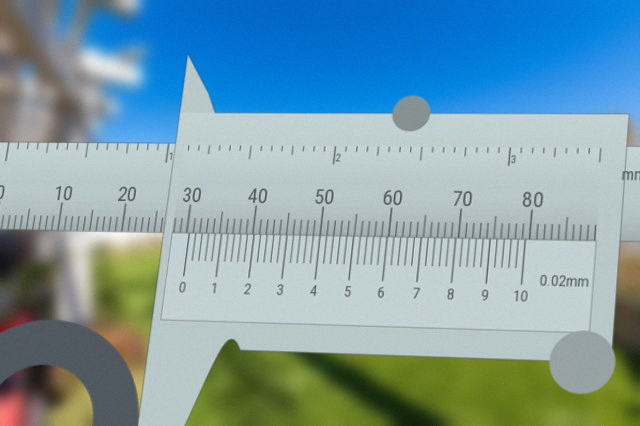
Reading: {"value": 30.4, "unit": "mm"}
